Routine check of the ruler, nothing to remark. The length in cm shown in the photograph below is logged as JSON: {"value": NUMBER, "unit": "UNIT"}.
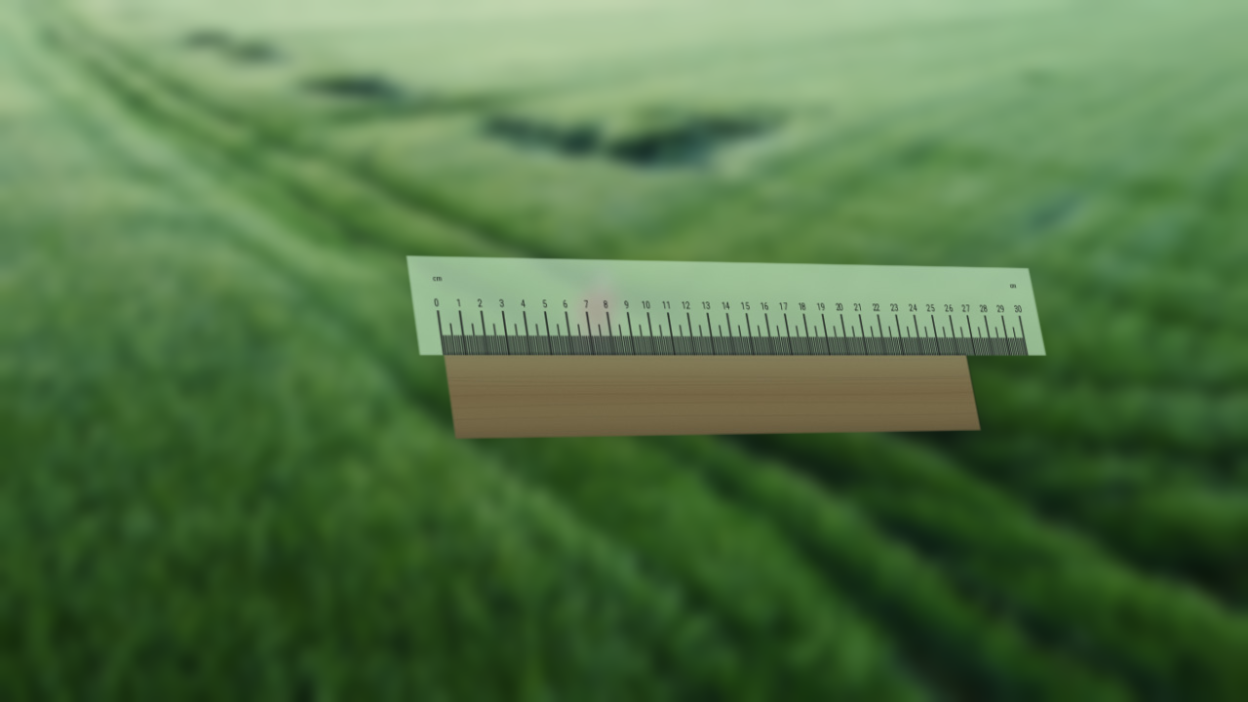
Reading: {"value": 26.5, "unit": "cm"}
